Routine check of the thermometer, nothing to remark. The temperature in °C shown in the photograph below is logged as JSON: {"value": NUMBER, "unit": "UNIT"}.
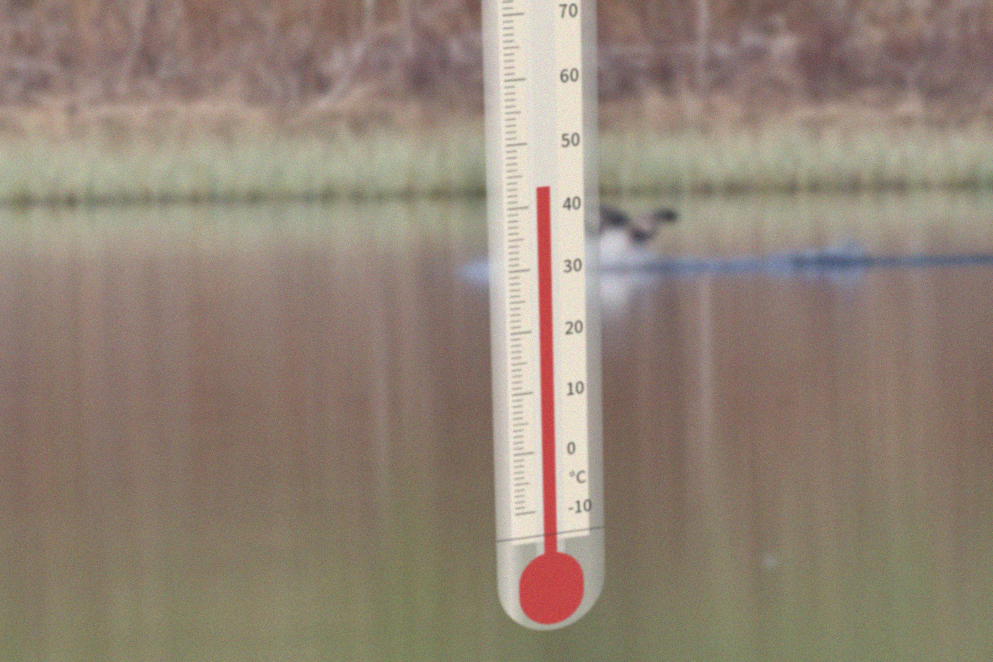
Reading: {"value": 43, "unit": "°C"}
